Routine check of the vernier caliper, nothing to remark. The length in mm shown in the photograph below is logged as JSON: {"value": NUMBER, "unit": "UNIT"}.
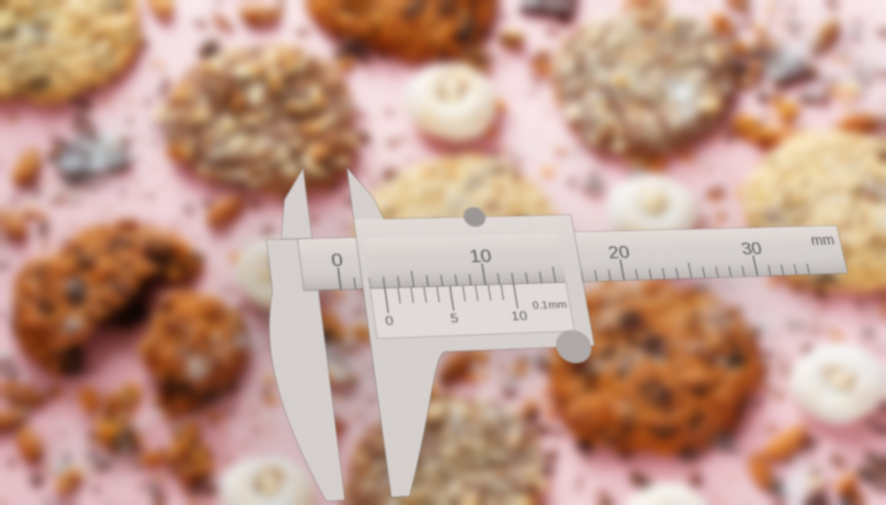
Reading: {"value": 3.0, "unit": "mm"}
